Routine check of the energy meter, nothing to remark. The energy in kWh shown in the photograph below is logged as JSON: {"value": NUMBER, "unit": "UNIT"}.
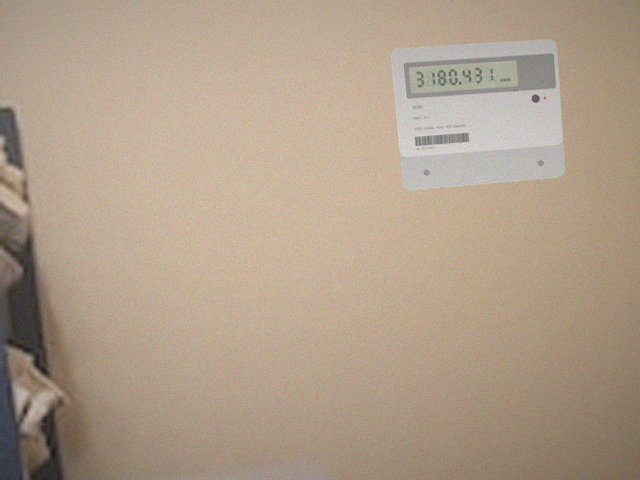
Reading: {"value": 3180.431, "unit": "kWh"}
